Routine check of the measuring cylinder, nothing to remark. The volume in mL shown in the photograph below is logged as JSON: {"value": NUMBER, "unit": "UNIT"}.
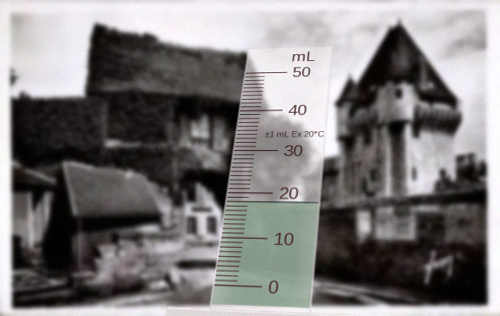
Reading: {"value": 18, "unit": "mL"}
